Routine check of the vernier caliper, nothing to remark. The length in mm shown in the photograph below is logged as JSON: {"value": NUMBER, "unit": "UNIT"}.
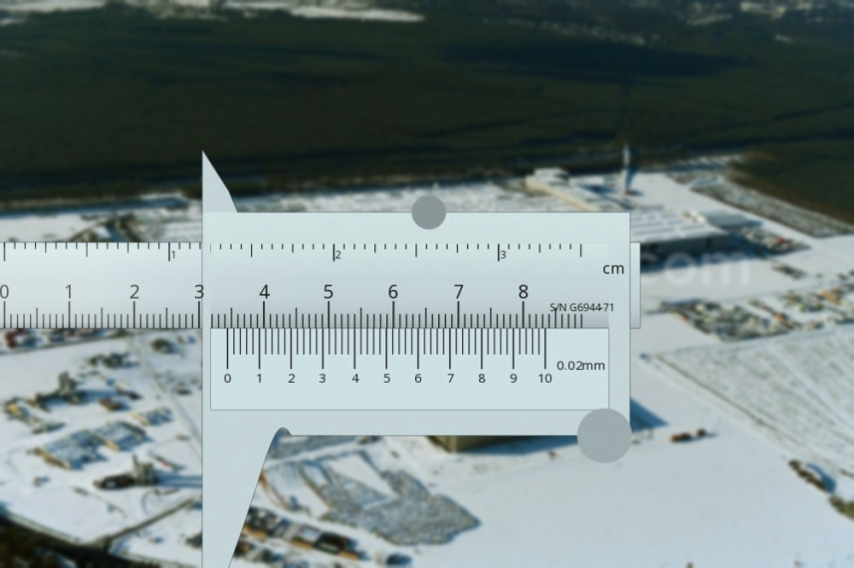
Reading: {"value": 34.4, "unit": "mm"}
